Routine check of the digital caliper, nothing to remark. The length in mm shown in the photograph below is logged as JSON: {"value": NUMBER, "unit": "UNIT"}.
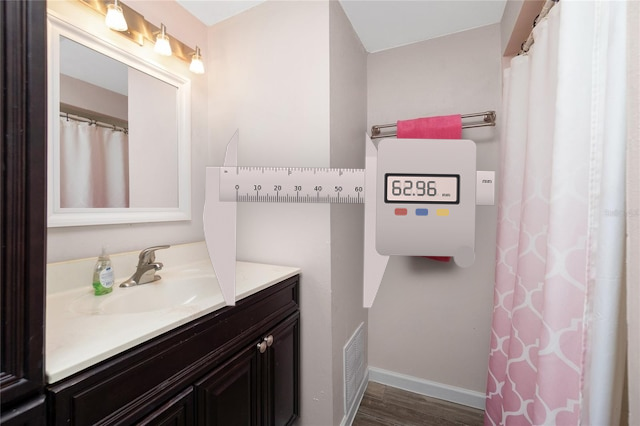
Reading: {"value": 62.96, "unit": "mm"}
